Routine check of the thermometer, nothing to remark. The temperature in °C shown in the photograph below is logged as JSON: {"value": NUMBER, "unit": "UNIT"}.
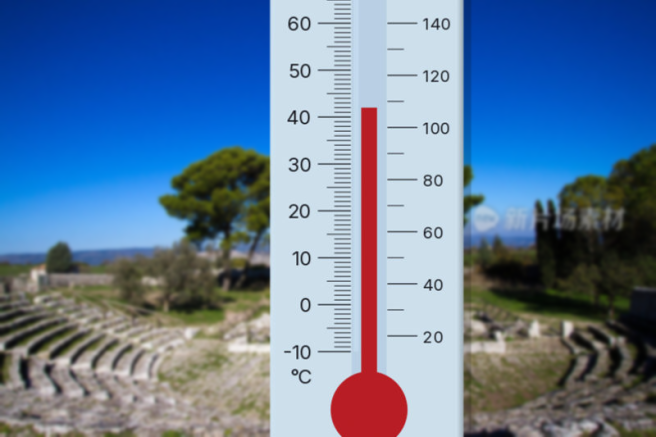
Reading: {"value": 42, "unit": "°C"}
